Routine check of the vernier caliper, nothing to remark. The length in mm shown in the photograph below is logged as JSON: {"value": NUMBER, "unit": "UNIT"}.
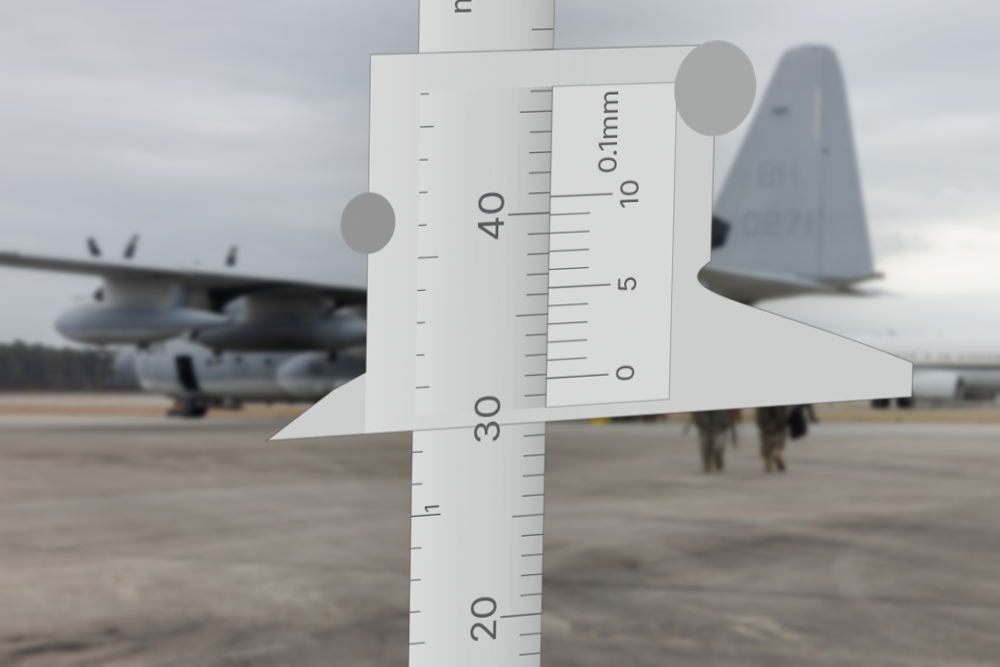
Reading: {"value": 31.8, "unit": "mm"}
